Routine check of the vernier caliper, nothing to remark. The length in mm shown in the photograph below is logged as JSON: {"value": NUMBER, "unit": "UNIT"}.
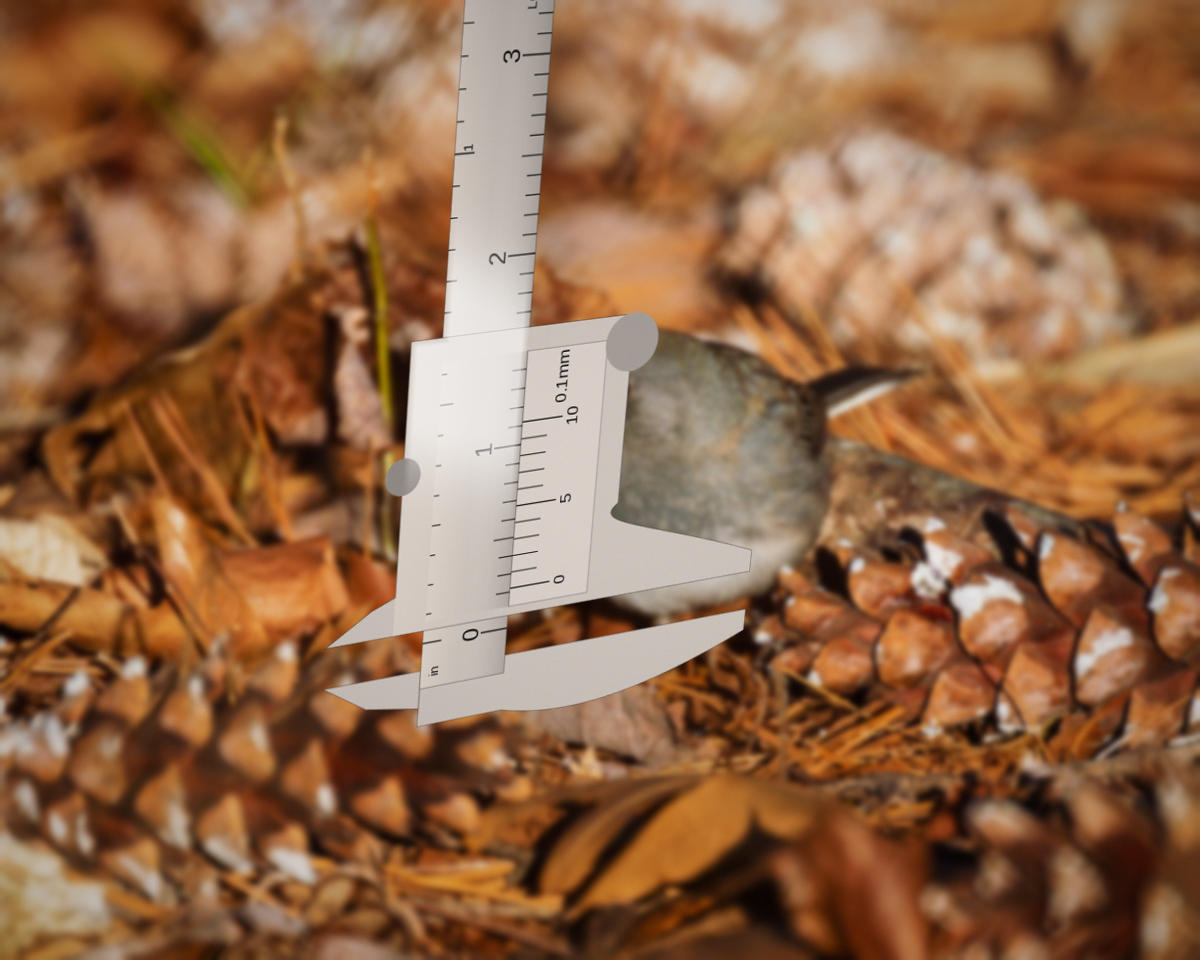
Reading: {"value": 2.2, "unit": "mm"}
